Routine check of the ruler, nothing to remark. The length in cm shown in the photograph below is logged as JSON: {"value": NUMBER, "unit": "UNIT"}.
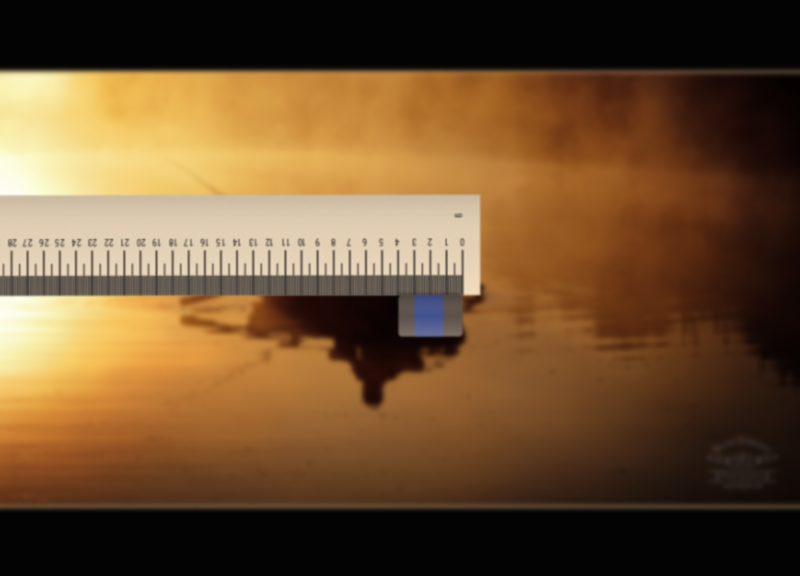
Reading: {"value": 4, "unit": "cm"}
